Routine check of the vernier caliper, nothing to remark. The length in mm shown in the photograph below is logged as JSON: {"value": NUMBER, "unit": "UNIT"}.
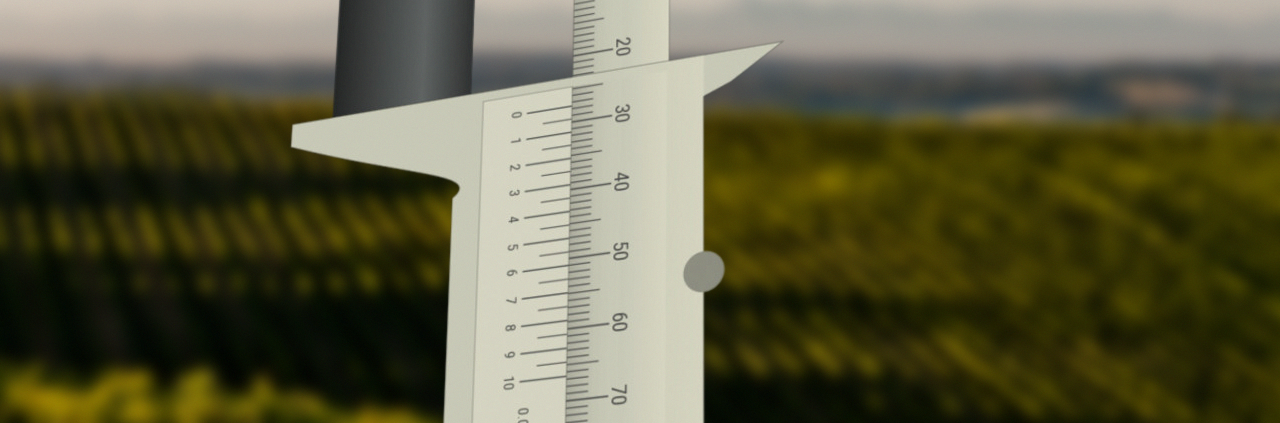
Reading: {"value": 27.6, "unit": "mm"}
